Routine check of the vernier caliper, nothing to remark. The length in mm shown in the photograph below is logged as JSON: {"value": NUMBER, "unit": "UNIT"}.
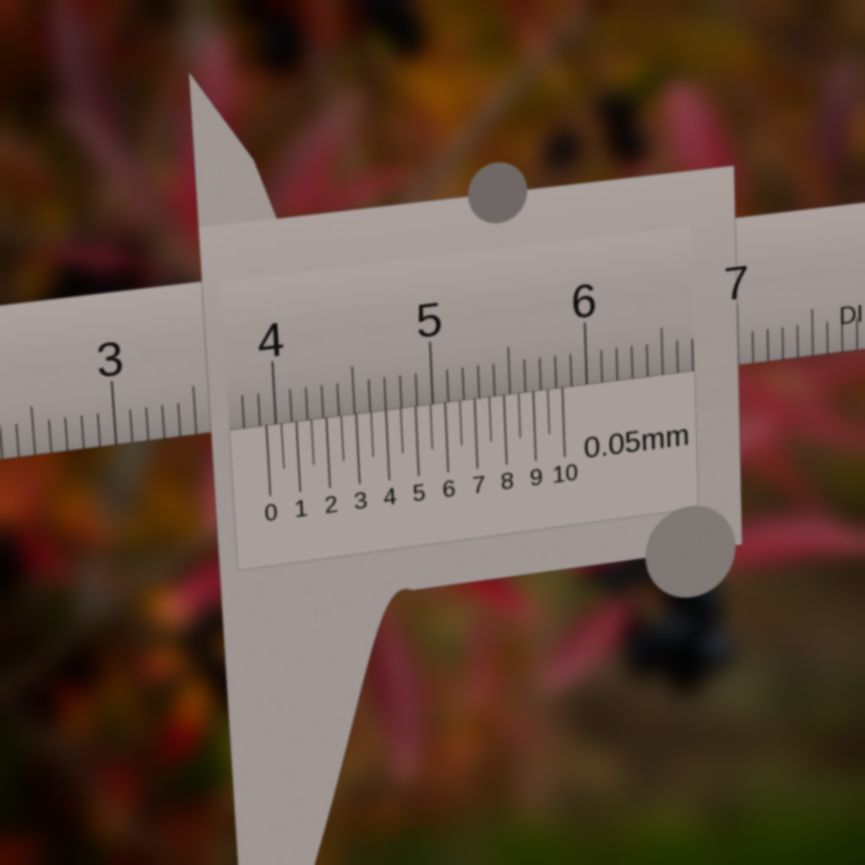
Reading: {"value": 39.4, "unit": "mm"}
